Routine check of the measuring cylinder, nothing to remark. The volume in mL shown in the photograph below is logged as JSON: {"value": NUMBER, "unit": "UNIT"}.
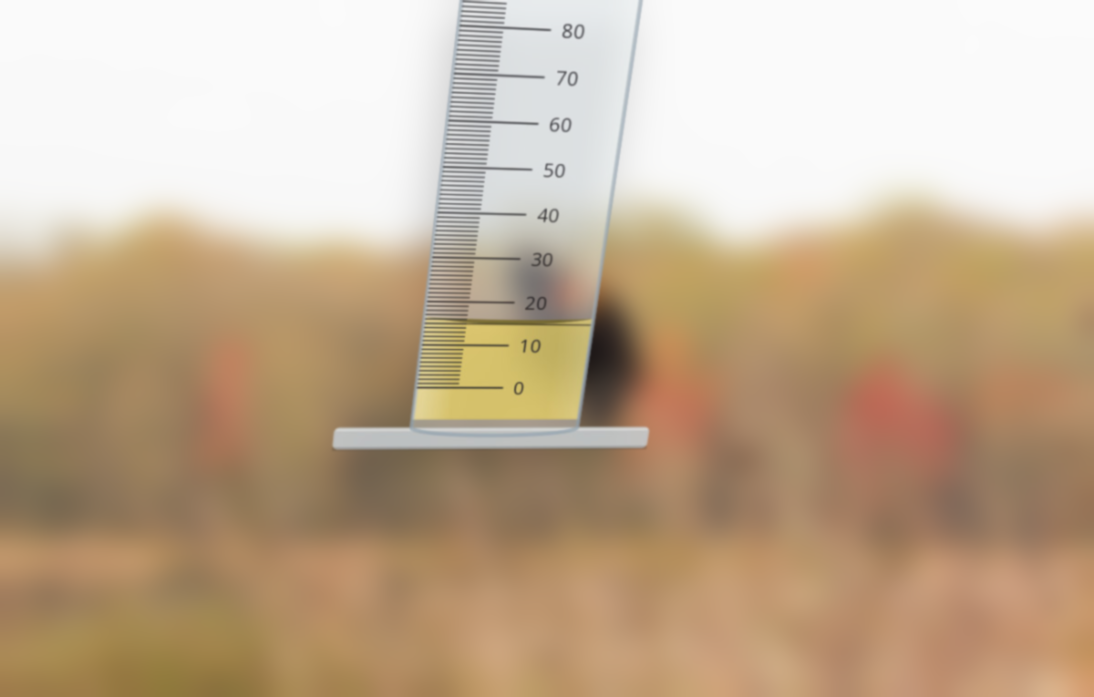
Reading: {"value": 15, "unit": "mL"}
